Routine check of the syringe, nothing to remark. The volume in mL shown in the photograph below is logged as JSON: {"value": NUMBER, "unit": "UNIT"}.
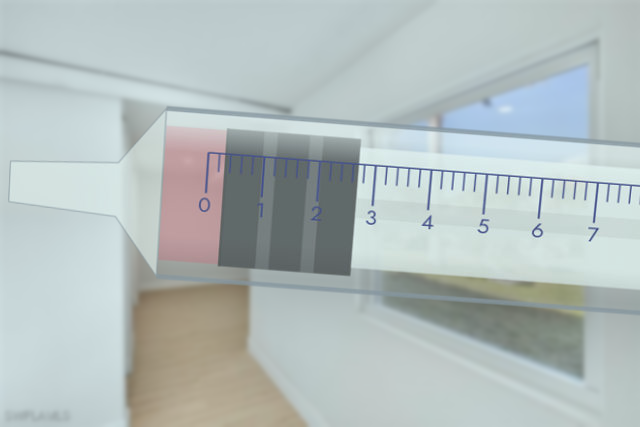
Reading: {"value": 0.3, "unit": "mL"}
